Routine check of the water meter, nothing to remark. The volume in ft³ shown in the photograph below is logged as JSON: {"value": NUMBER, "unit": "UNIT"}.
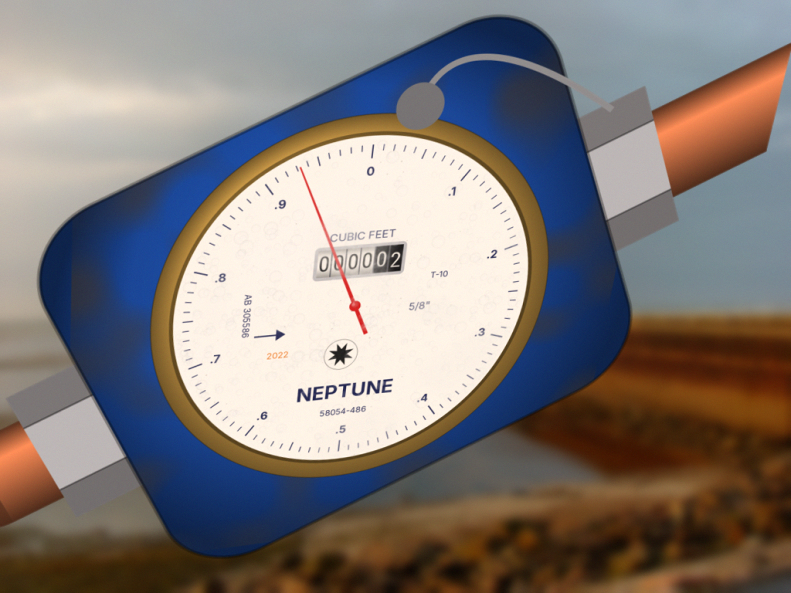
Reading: {"value": 1.93, "unit": "ft³"}
